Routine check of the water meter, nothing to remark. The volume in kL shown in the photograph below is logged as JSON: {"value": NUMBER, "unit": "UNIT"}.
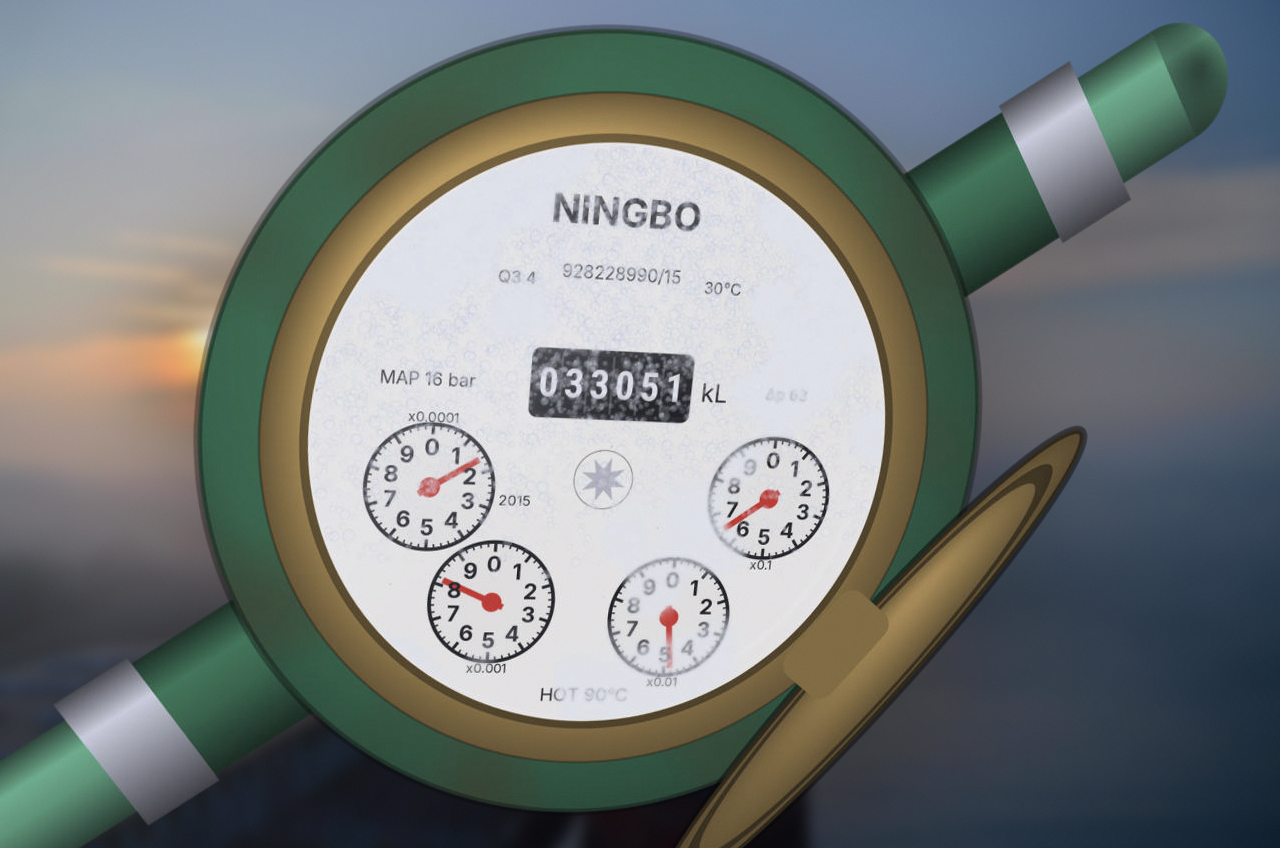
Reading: {"value": 33051.6481, "unit": "kL"}
